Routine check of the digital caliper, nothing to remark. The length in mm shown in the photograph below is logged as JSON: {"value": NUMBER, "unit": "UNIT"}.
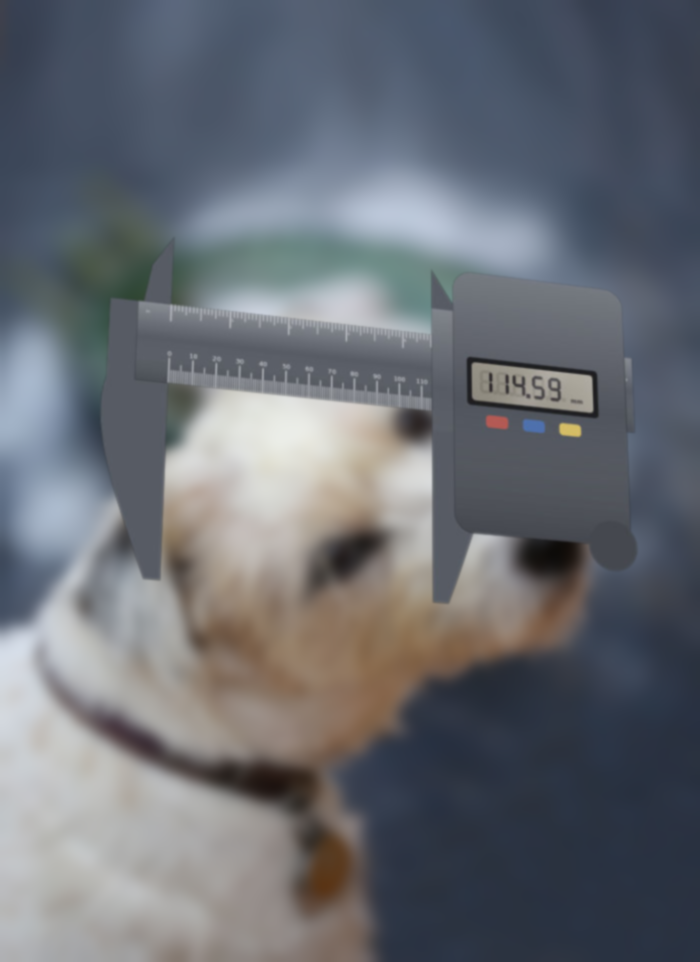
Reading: {"value": 114.59, "unit": "mm"}
